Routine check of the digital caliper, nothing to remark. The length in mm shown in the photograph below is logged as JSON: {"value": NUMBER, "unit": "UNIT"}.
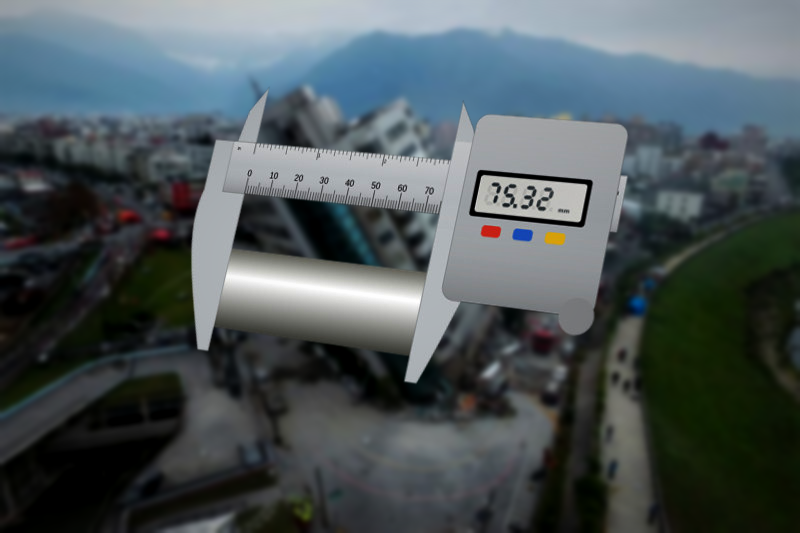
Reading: {"value": 75.32, "unit": "mm"}
